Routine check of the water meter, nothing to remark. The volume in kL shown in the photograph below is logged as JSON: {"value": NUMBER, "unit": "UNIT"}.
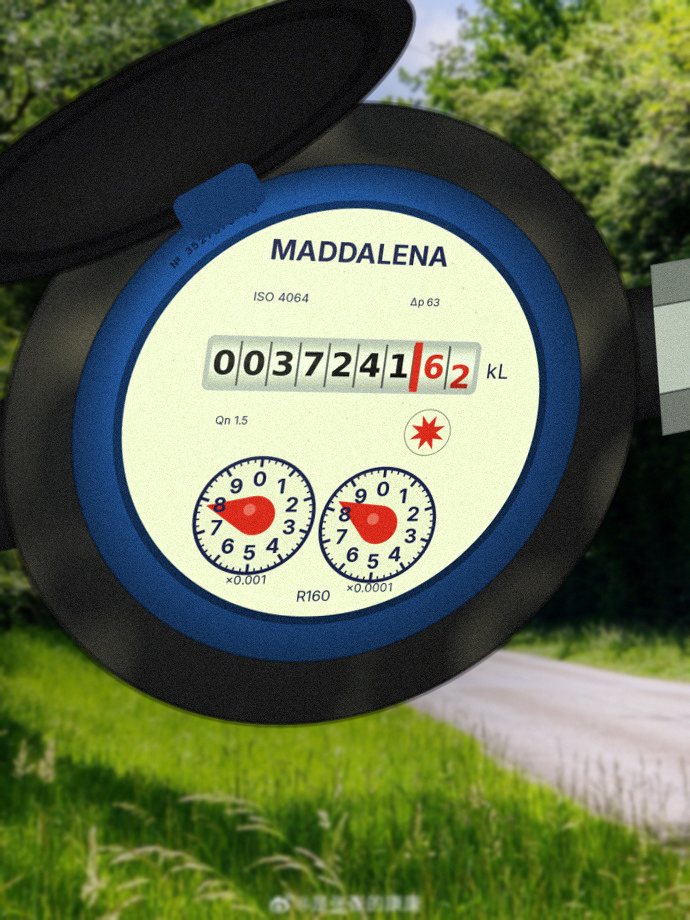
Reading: {"value": 37241.6178, "unit": "kL"}
